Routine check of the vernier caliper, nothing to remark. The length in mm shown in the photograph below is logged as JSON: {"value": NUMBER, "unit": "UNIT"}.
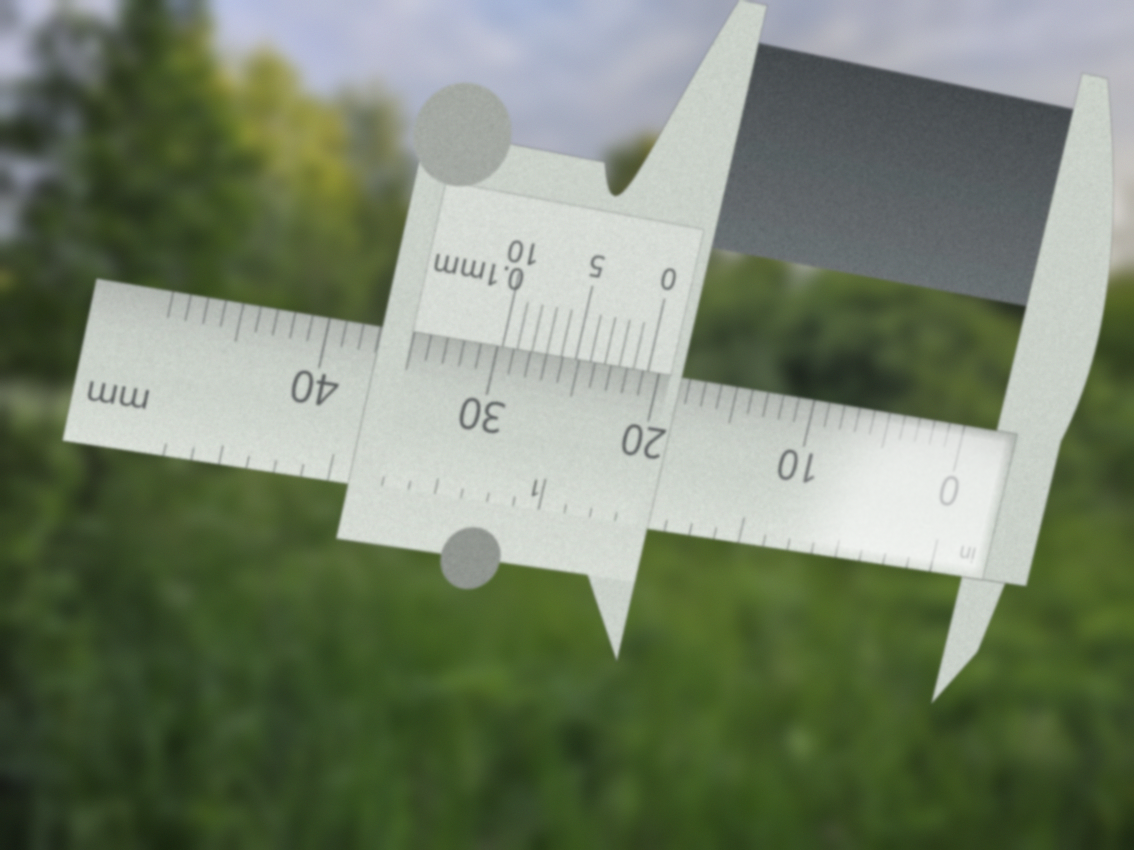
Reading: {"value": 20.7, "unit": "mm"}
